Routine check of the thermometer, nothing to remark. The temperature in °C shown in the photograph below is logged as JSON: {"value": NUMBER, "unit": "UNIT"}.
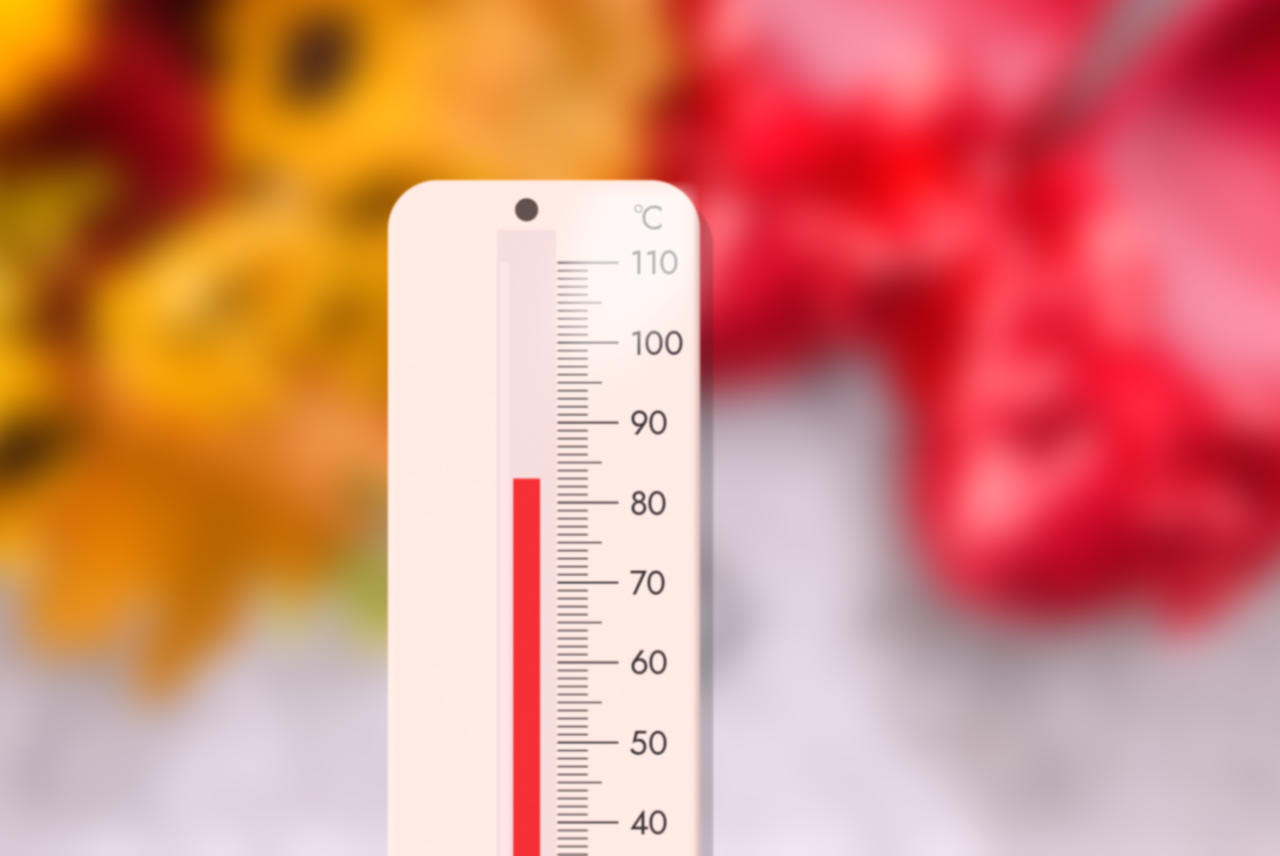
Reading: {"value": 83, "unit": "°C"}
